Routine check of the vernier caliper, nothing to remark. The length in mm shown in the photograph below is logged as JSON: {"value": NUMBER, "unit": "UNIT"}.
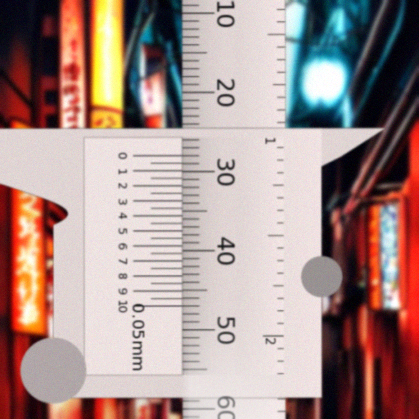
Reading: {"value": 28.0, "unit": "mm"}
